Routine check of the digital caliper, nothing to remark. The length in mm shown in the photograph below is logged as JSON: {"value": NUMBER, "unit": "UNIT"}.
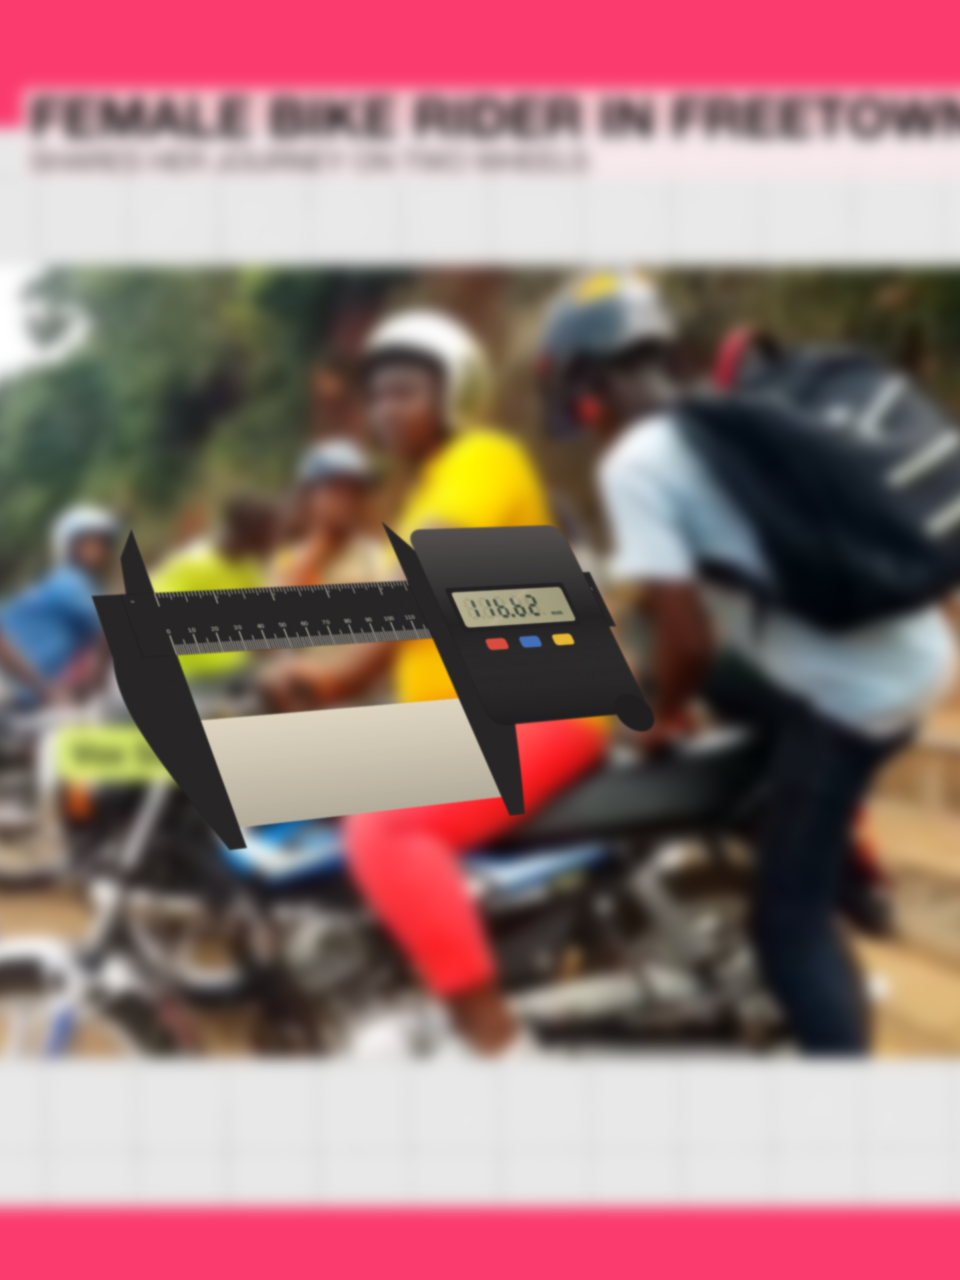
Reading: {"value": 116.62, "unit": "mm"}
